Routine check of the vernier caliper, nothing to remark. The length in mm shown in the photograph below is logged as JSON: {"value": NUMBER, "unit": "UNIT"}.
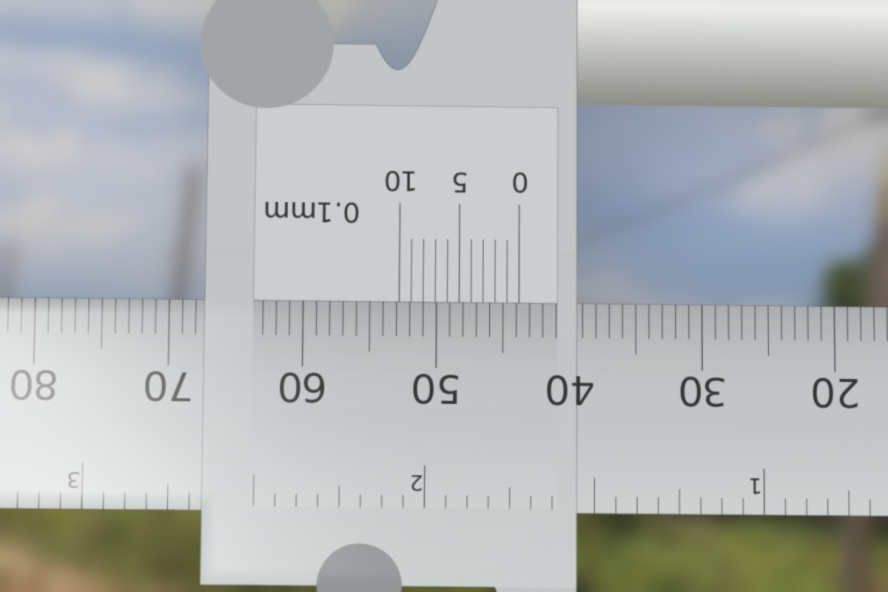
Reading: {"value": 43.8, "unit": "mm"}
